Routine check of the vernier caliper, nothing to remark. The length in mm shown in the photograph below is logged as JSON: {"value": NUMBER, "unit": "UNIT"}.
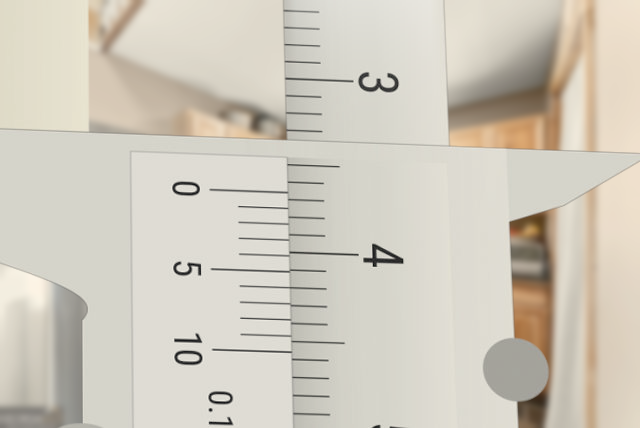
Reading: {"value": 36.6, "unit": "mm"}
